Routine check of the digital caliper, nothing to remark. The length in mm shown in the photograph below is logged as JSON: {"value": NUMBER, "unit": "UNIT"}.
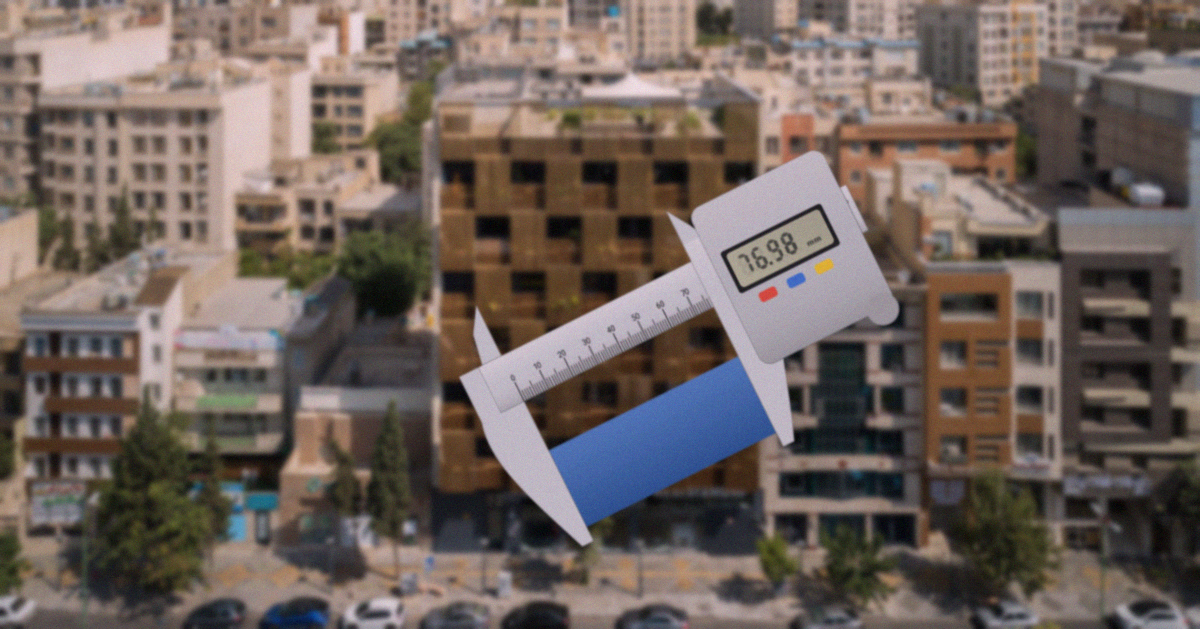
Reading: {"value": 76.98, "unit": "mm"}
